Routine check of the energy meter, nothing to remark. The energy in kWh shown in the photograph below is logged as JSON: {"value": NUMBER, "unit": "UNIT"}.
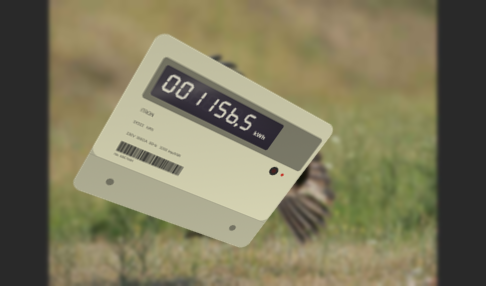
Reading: {"value": 1156.5, "unit": "kWh"}
